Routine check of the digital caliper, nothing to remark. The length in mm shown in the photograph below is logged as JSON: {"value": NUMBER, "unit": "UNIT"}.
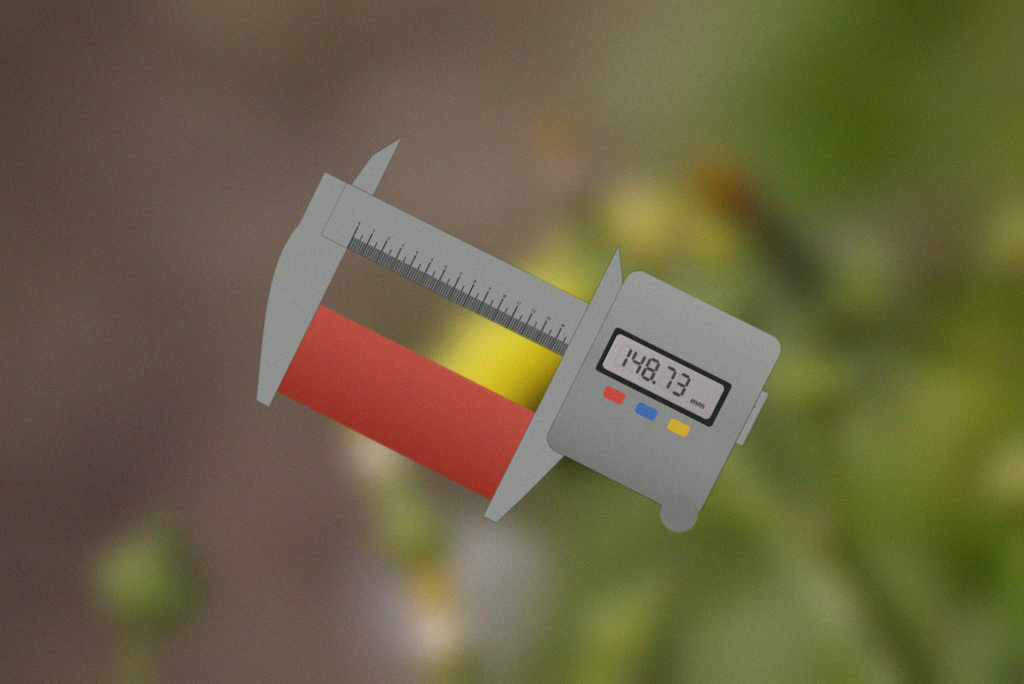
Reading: {"value": 148.73, "unit": "mm"}
